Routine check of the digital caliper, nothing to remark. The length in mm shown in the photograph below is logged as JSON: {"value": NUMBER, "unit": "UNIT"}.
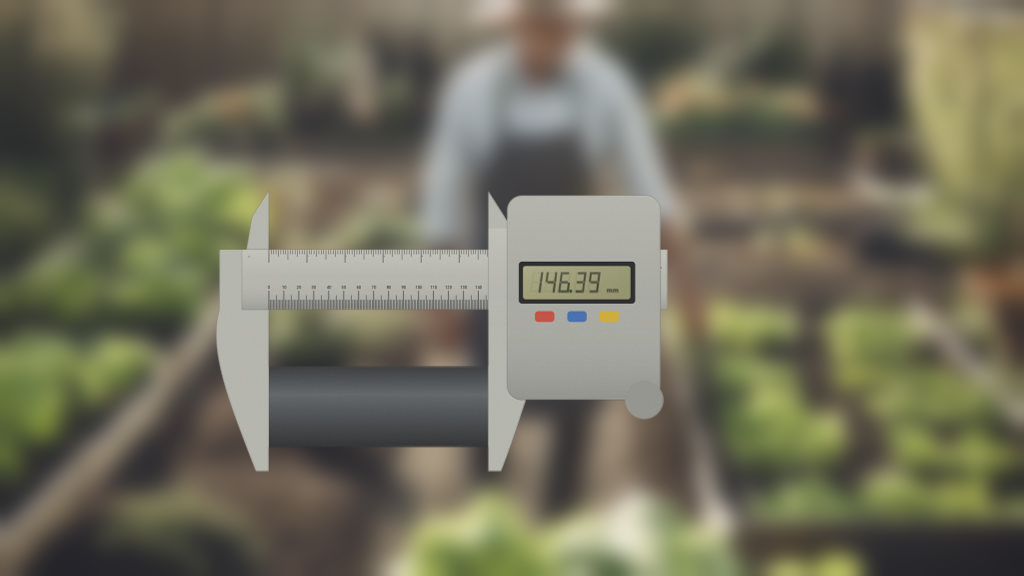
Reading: {"value": 146.39, "unit": "mm"}
